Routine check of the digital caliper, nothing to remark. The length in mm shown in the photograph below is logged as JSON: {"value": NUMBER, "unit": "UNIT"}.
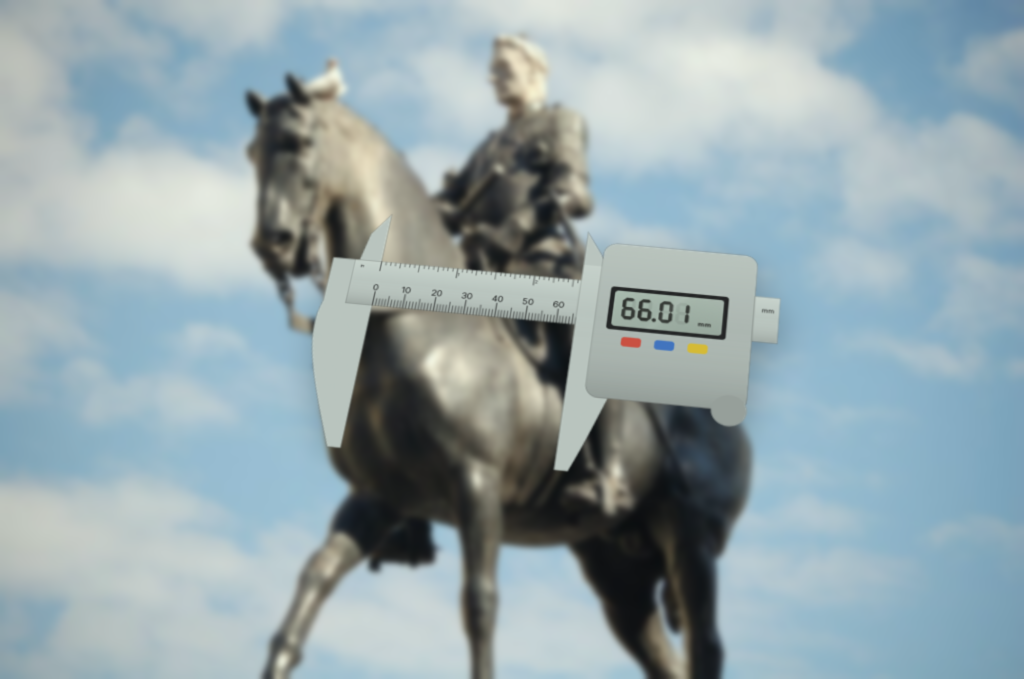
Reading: {"value": 66.01, "unit": "mm"}
